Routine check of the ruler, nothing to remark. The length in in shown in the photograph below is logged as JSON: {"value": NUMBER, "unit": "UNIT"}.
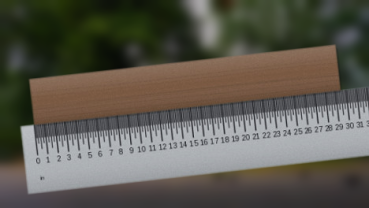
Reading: {"value": 29.5, "unit": "in"}
